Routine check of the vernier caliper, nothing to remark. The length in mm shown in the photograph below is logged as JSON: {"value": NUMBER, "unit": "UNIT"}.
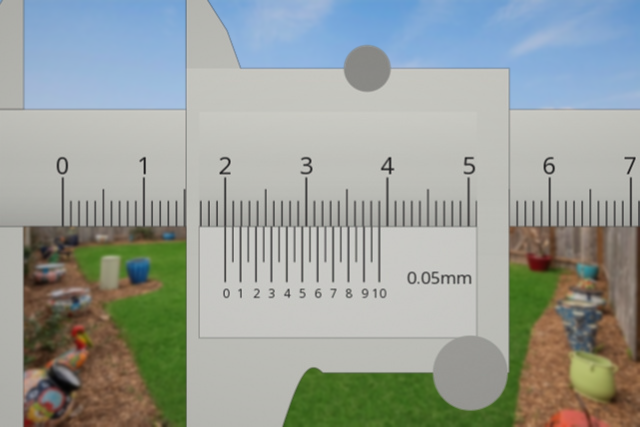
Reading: {"value": 20.0, "unit": "mm"}
